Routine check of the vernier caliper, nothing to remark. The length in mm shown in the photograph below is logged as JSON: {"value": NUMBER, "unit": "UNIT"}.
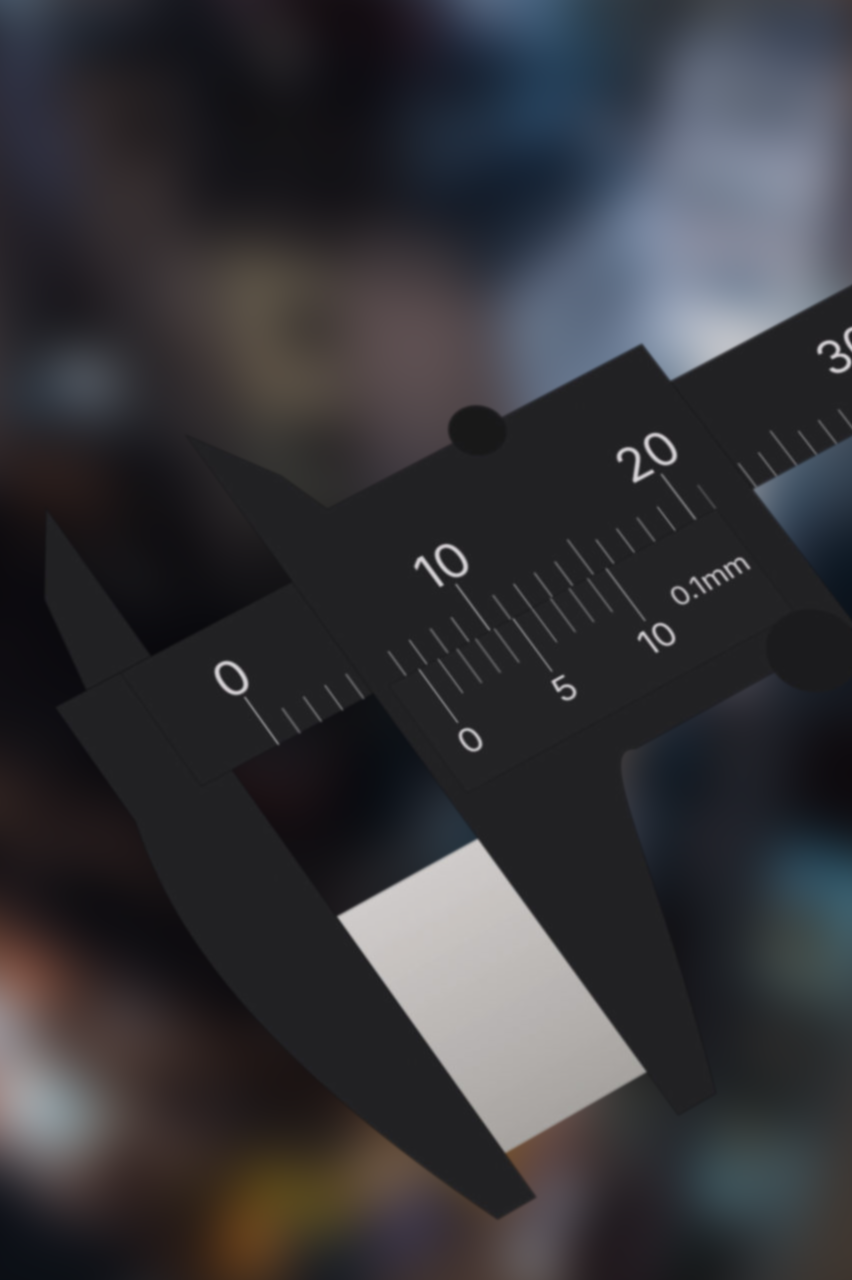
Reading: {"value": 6.6, "unit": "mm"}
